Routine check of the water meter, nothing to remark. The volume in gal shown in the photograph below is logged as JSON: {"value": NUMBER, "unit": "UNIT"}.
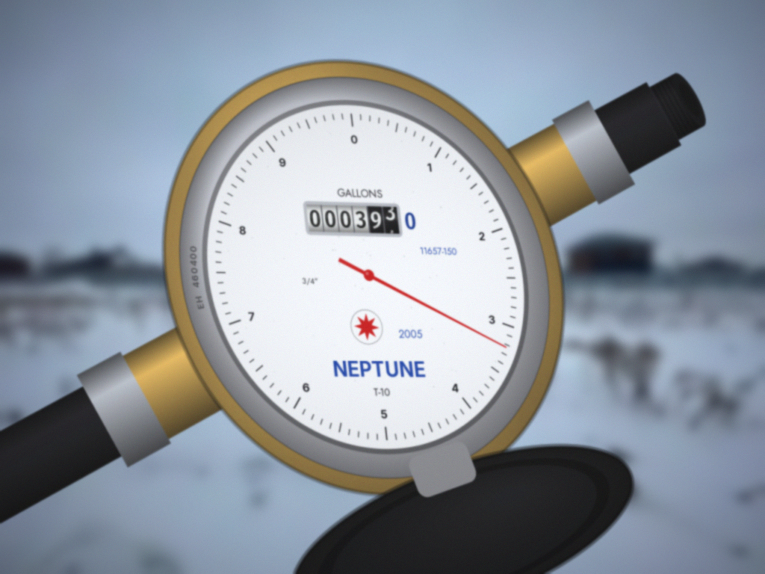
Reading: {"value": 3933.2, "unit": "gal"}
